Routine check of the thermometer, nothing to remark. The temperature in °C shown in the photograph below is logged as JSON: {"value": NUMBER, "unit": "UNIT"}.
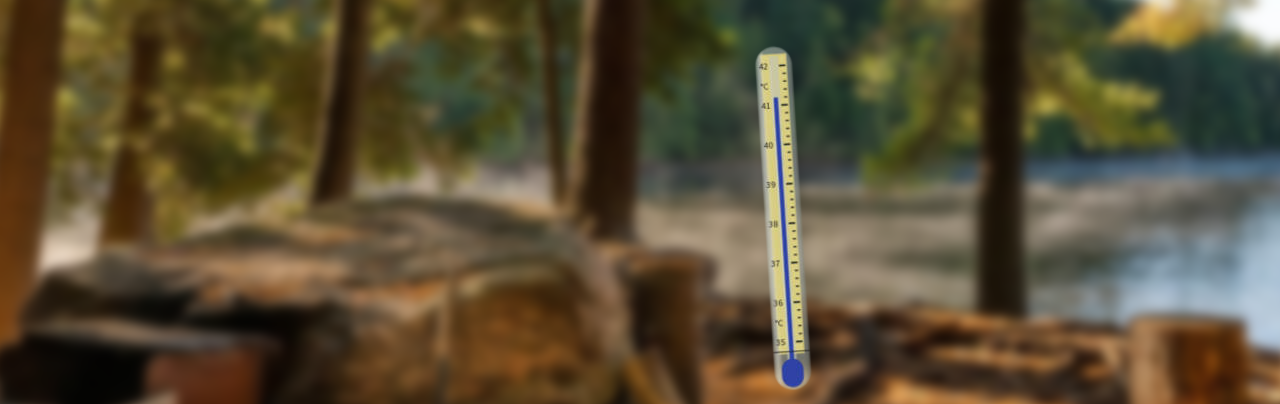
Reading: {"value": 41.2, "unit": "°C"}
